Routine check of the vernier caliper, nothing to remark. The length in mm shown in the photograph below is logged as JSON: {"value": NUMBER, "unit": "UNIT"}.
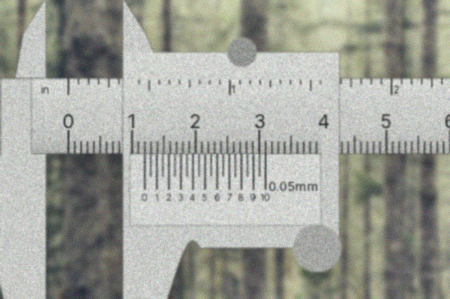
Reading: {"value": 12.0, "unit": "mm"}
